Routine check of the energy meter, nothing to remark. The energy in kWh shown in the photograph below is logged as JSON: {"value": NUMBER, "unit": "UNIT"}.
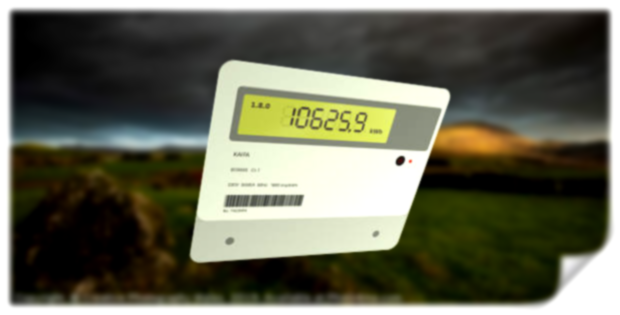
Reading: {"value": 10625.9, "unit": "kWh"}
